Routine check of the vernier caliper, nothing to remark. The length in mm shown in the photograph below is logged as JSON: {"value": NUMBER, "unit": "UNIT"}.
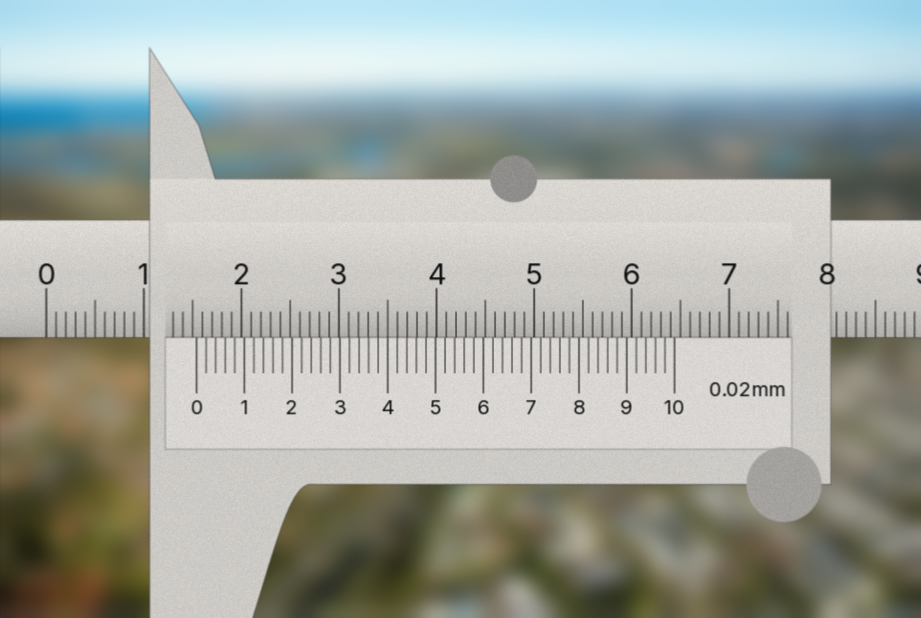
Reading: {"value": 15.4, "unit": "mm"}
